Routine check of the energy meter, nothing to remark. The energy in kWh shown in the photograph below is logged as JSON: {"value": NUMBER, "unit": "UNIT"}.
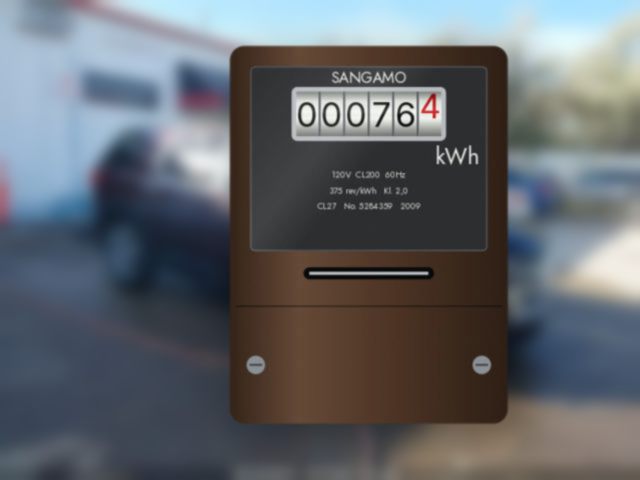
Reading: {"value": 76.4, "unit": "kWh"}
